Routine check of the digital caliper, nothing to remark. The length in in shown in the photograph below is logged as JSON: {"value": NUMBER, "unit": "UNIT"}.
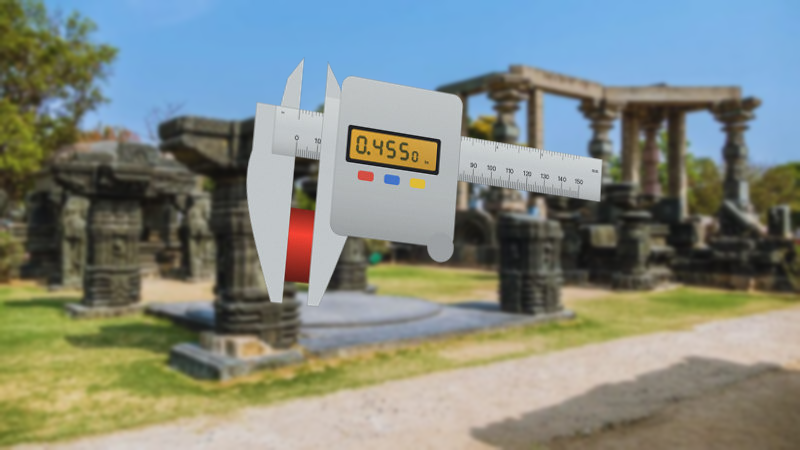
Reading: {"value": 0.4550, "unit": "in"}
